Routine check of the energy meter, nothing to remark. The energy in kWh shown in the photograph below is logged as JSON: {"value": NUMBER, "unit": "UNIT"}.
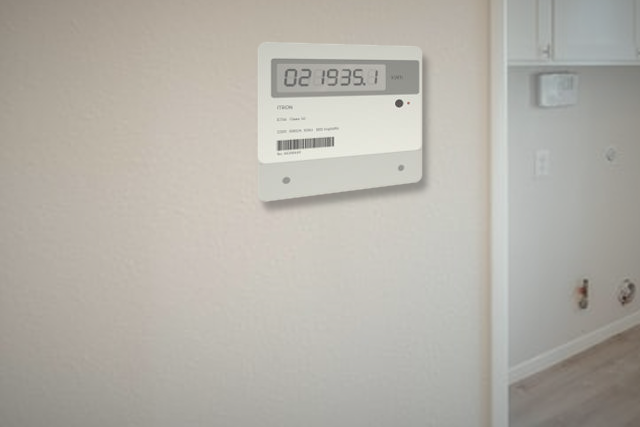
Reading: {"value": 21935.1, "unit": "kWh"}
